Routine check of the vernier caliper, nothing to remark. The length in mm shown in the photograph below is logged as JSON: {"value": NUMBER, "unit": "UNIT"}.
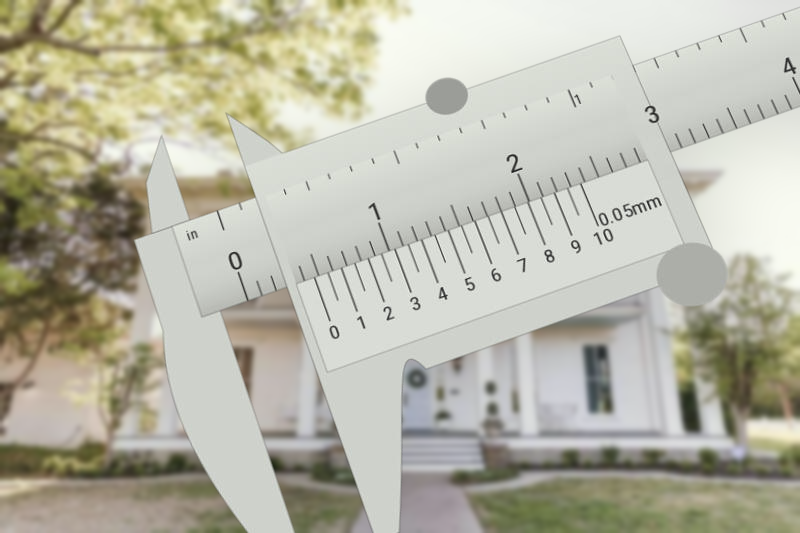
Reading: {"value": 4.7, "unit": "mm"}
